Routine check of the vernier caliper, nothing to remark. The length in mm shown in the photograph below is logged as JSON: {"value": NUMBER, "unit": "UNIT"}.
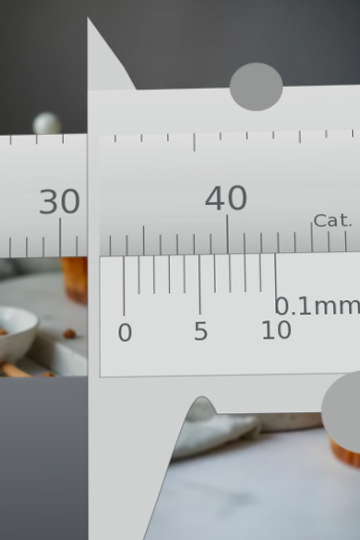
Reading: {"value": 33.8, "unit": "mm"}
